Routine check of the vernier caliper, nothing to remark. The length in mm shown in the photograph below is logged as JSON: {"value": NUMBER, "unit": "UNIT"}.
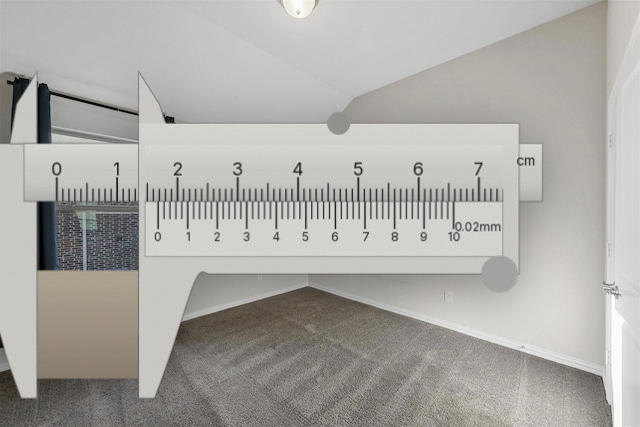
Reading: {"value": 16.8, "unit": "mm"}
